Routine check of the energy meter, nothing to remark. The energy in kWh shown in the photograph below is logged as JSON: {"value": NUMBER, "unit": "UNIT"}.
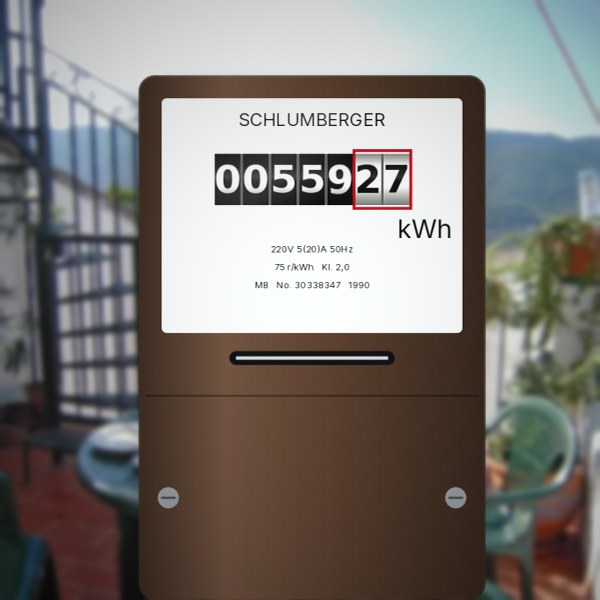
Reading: {"value": 559.27, "unit": "kWh"}
